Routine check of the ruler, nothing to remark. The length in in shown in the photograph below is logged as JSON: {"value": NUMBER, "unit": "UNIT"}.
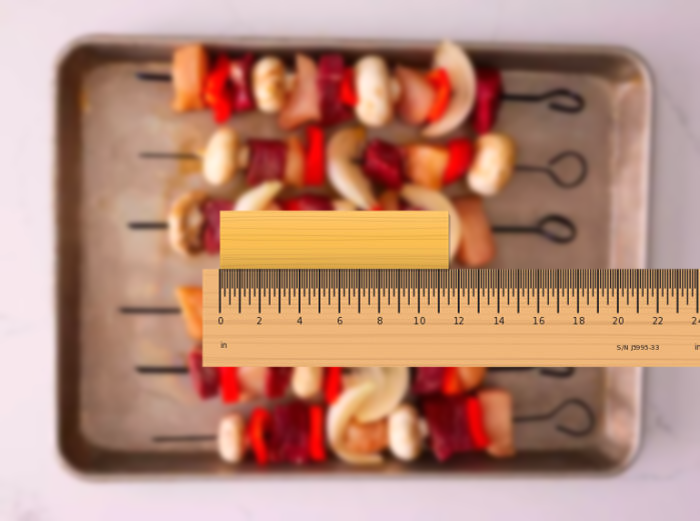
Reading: {"value": 11.5, "unit": "in"}
